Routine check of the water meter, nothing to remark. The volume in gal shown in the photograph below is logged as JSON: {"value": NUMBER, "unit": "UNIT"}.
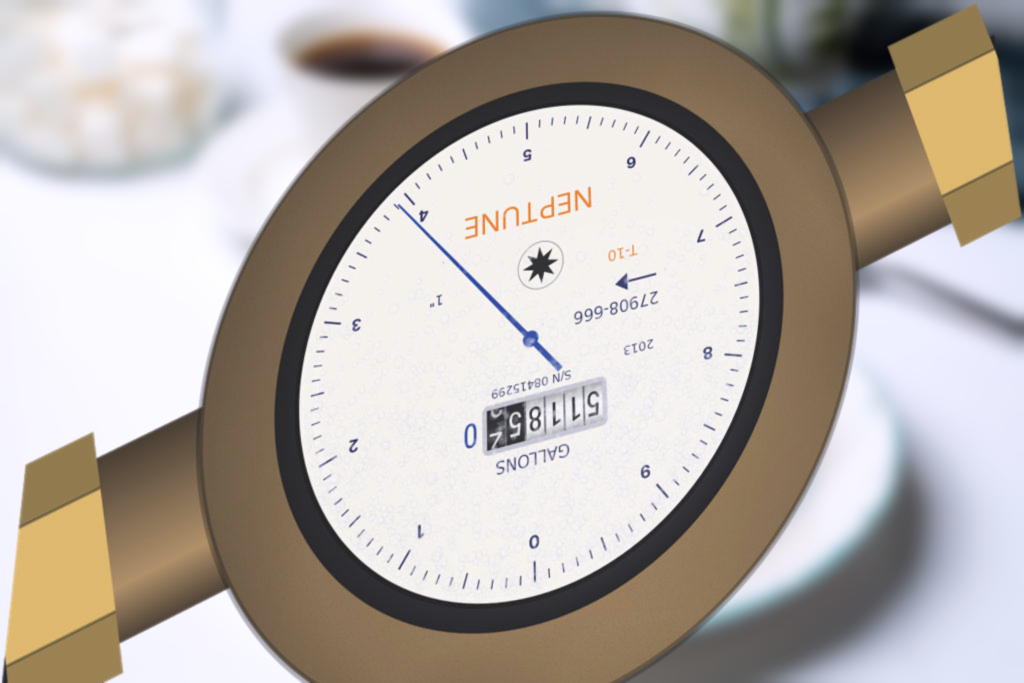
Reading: {"value": 5118523.9, "unit": "gal"}
